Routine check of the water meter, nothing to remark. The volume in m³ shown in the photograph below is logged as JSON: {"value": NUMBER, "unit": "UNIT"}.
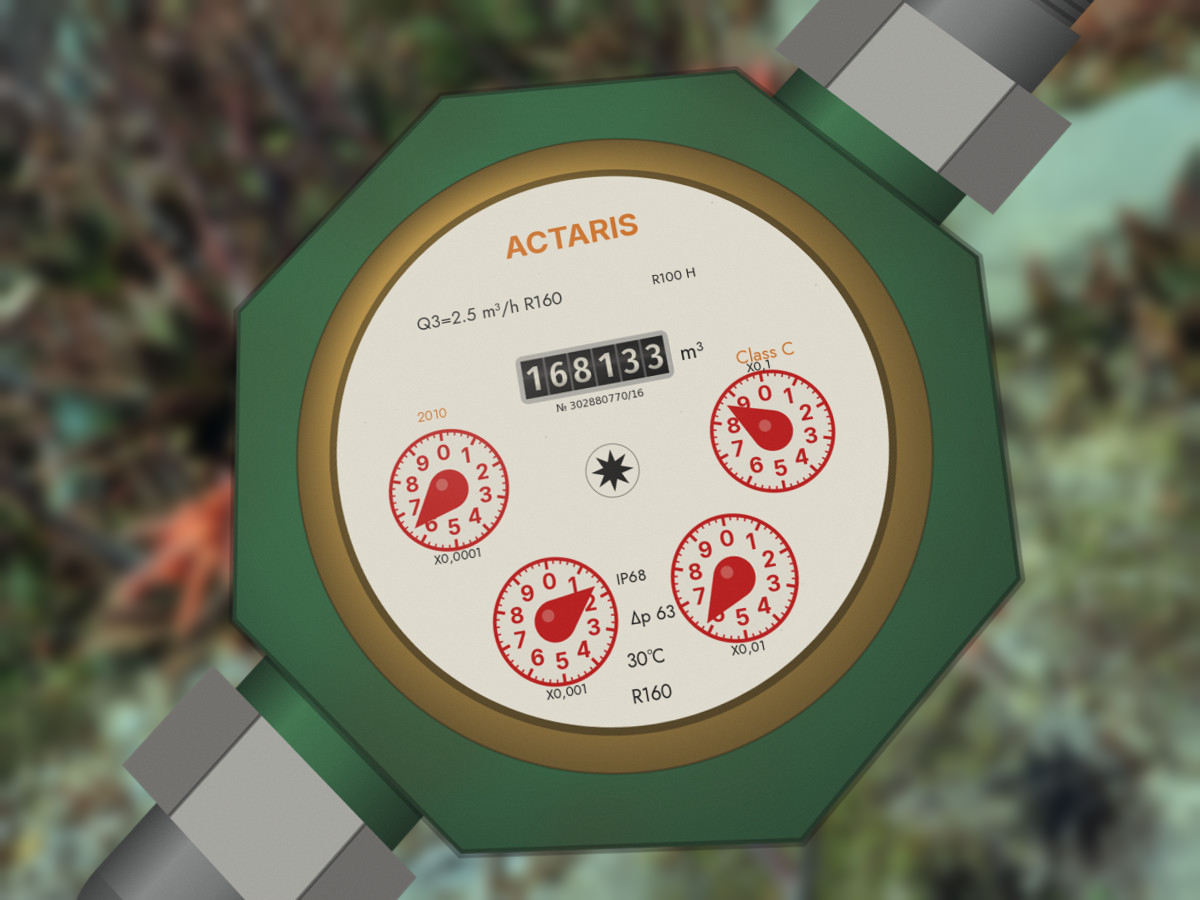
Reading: {"value": 168133.8616, "unit": "m³"}
